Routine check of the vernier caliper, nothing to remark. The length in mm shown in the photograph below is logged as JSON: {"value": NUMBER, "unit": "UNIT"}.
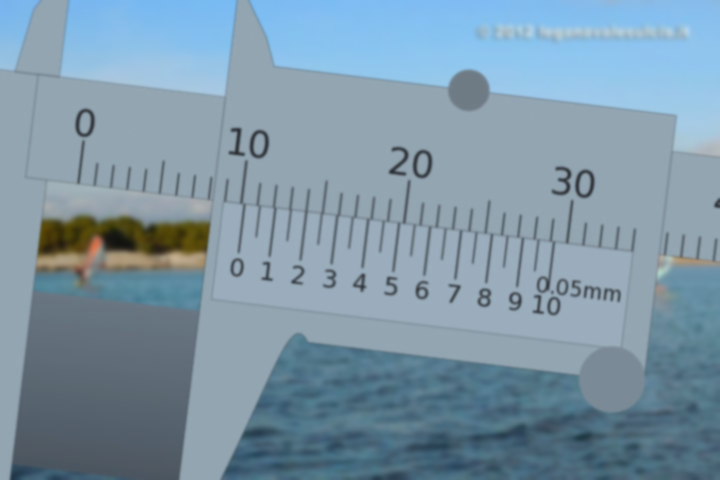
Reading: {"value": 10.2, "unit": "mm"}
